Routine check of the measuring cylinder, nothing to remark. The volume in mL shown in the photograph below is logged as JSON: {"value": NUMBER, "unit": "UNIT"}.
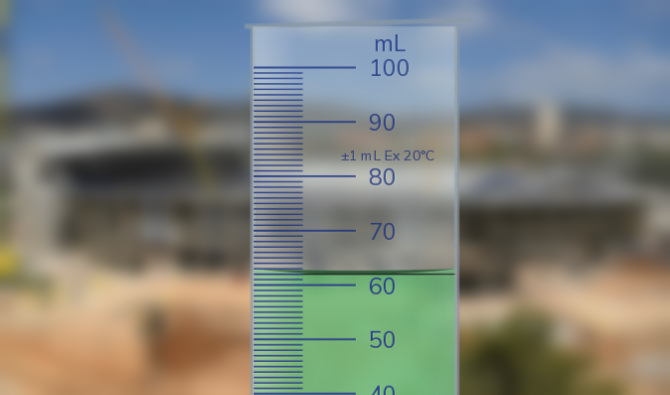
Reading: {"value": 62, "unit": "mL"}
